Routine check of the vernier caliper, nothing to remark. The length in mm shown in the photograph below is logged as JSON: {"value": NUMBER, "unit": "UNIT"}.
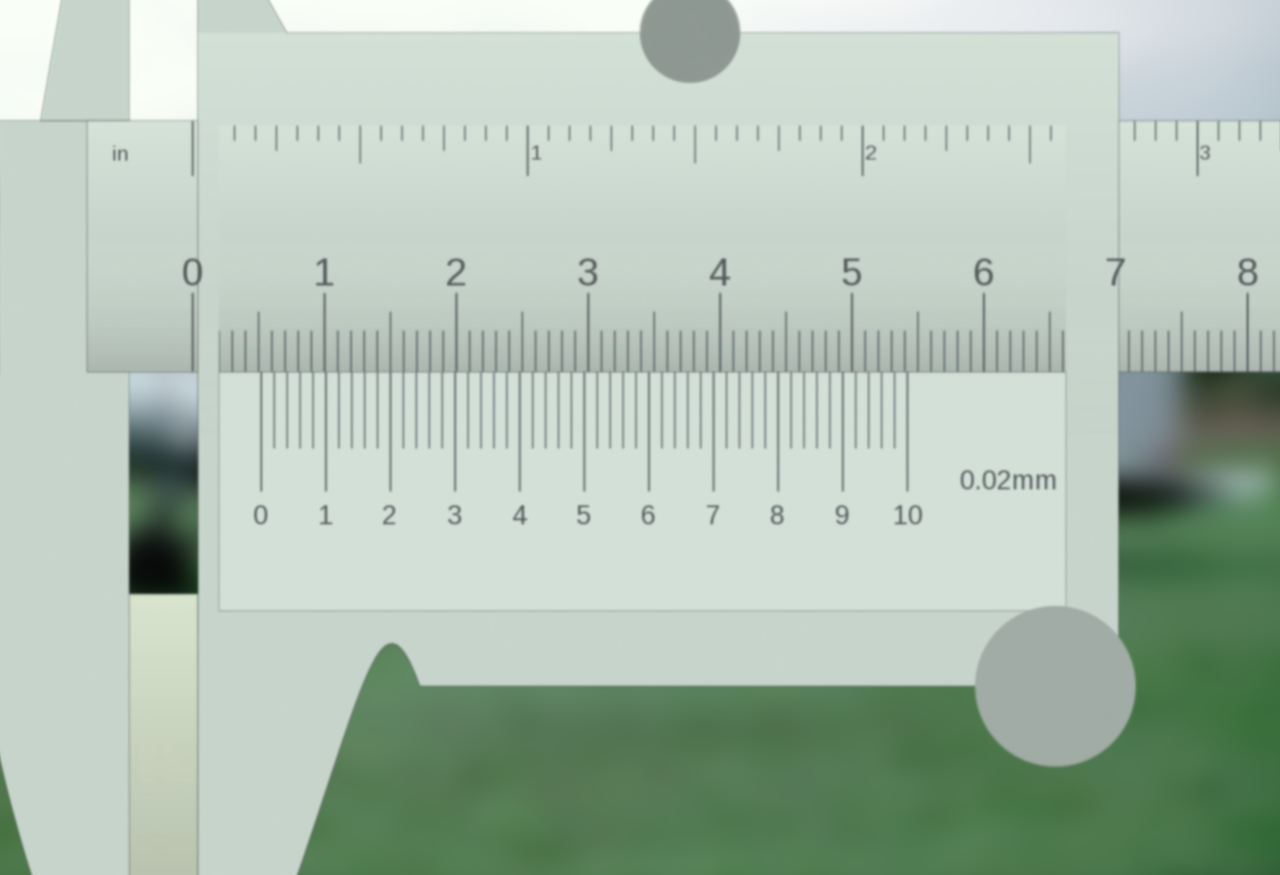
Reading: {"value": 5.2, "unit": "mm"}
